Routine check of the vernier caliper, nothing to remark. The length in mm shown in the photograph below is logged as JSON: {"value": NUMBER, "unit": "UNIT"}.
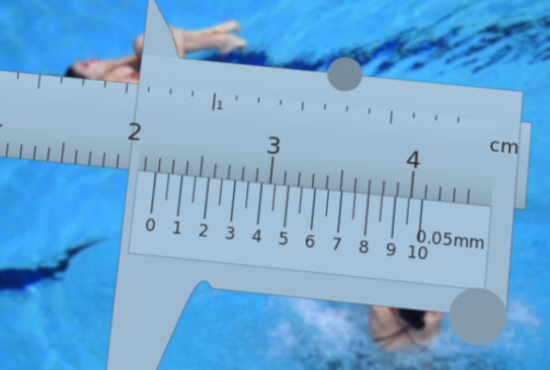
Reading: {"value": 21.8, "unit": "mm"}
